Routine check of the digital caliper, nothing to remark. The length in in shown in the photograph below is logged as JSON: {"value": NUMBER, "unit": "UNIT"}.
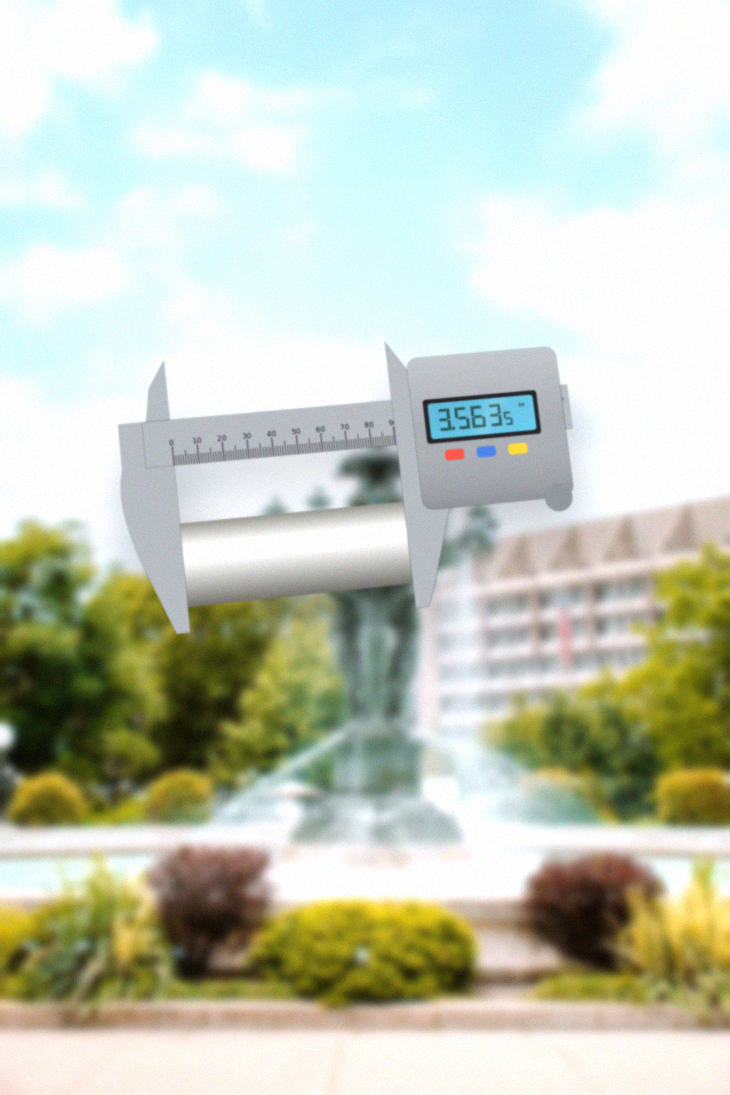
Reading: {"value": 3.5635, "unit": "in"}
